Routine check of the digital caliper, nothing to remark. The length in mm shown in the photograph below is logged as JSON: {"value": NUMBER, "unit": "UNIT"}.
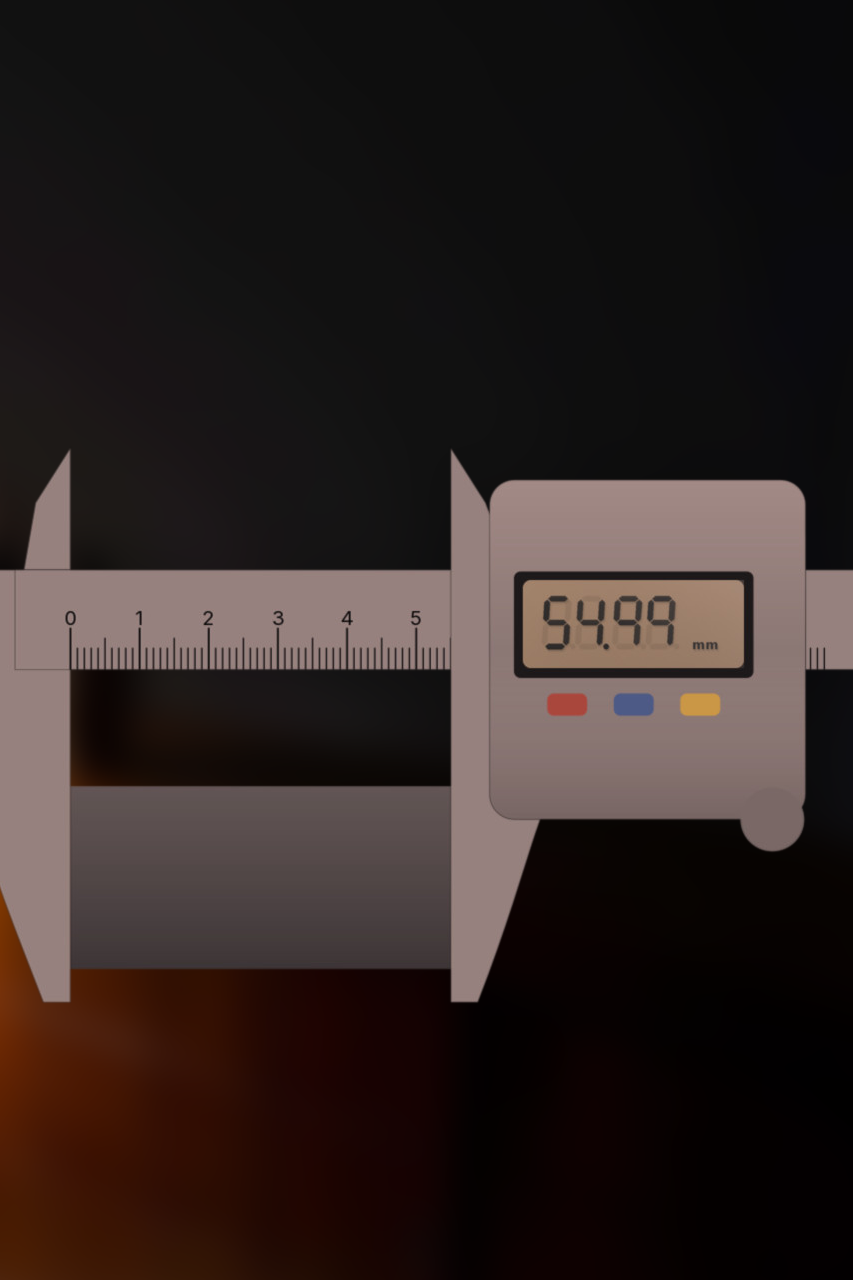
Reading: {"value": 54.99, "unit": "mm"}
